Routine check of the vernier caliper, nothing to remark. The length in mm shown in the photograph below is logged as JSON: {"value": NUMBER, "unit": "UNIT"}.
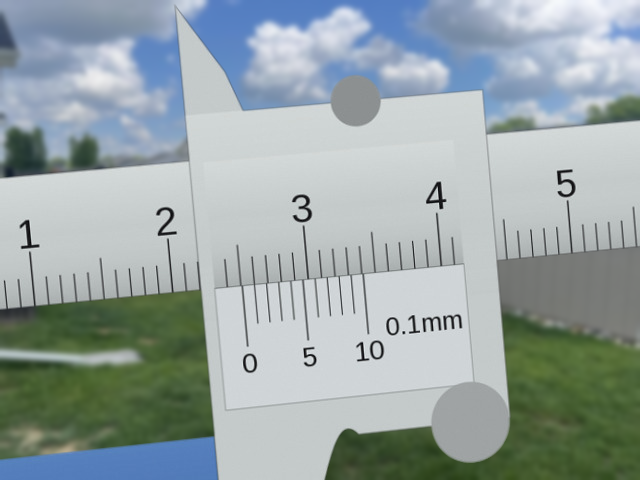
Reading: {"value": 25.1, "unit": "mm"}
